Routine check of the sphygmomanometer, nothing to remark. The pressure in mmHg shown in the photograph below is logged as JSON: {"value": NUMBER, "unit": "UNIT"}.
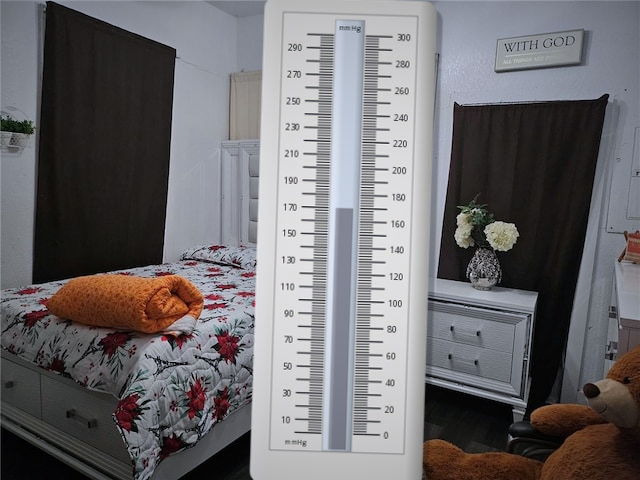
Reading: {"value": 170, "unit": "mmHg"}
